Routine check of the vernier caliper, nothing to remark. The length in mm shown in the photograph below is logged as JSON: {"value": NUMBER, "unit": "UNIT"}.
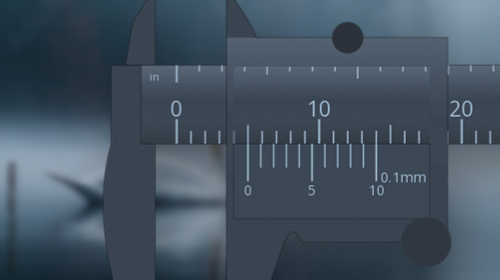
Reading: {"value": 5.0, "unit": "mm"}
